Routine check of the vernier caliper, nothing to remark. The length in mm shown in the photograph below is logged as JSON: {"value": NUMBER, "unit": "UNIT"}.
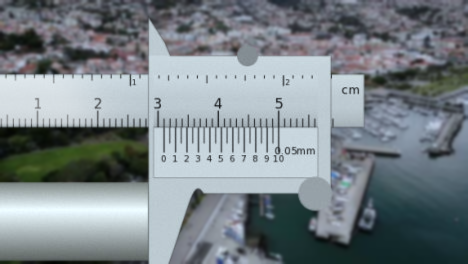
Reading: {"value": 31.0, "unit": "mm"}
